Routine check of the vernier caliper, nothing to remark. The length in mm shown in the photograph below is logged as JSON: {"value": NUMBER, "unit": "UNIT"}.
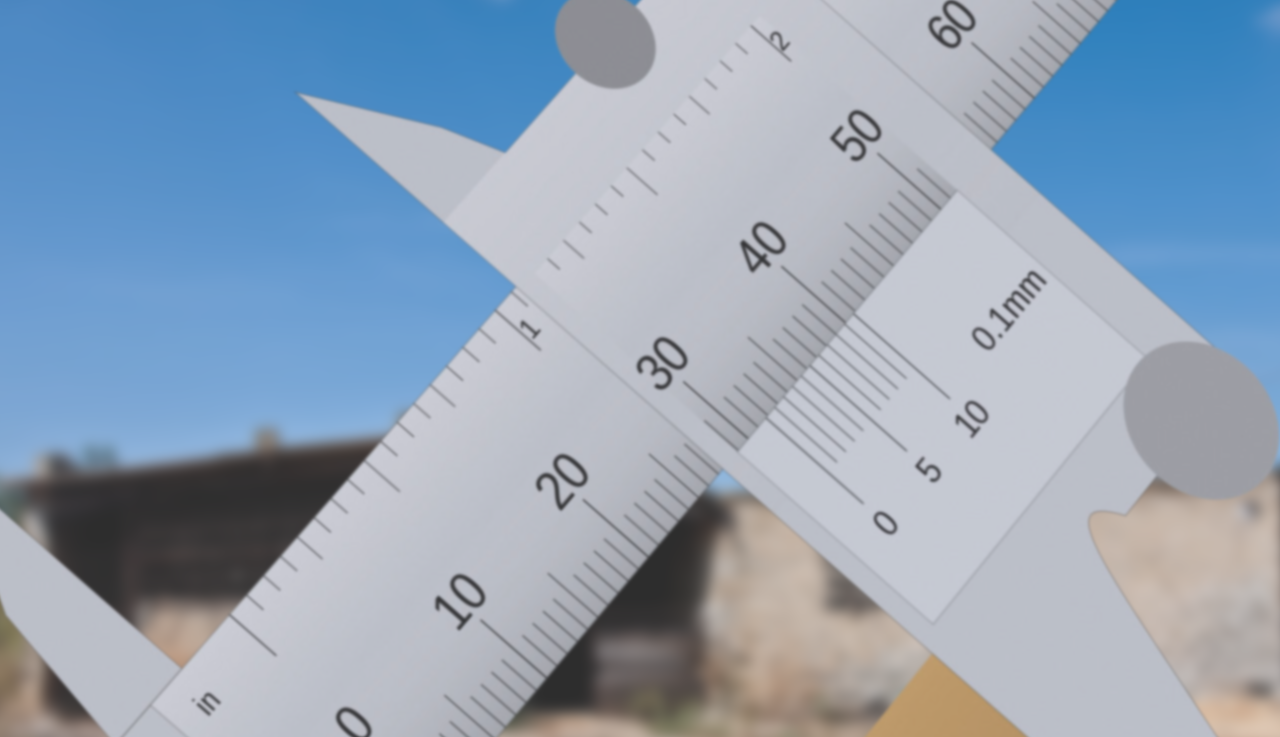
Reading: {"value": 31.8, "unit": "mm"}
